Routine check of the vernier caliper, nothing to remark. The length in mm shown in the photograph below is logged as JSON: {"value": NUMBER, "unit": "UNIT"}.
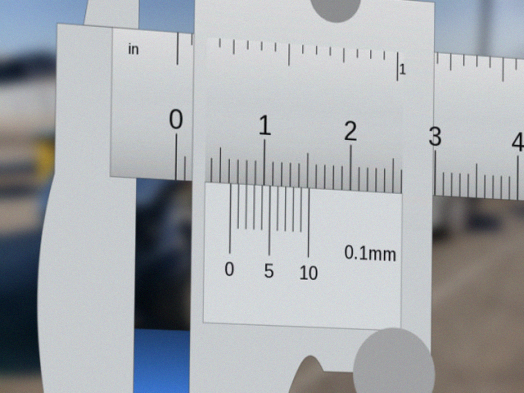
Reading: {"value": 6.2, "unit": "mm"}
